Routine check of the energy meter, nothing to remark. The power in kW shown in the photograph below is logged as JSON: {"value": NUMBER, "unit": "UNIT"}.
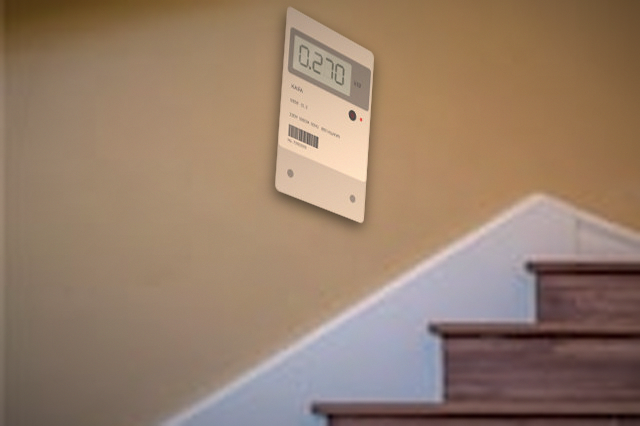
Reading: {"value": 0.270, "unit": "kW"}
